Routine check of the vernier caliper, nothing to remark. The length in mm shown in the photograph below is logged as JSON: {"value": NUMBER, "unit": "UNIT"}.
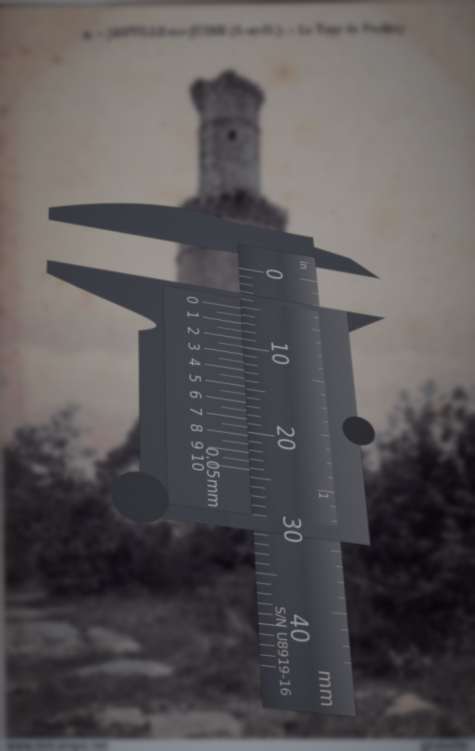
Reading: {"value": 5.2, "unit": "mm"}
